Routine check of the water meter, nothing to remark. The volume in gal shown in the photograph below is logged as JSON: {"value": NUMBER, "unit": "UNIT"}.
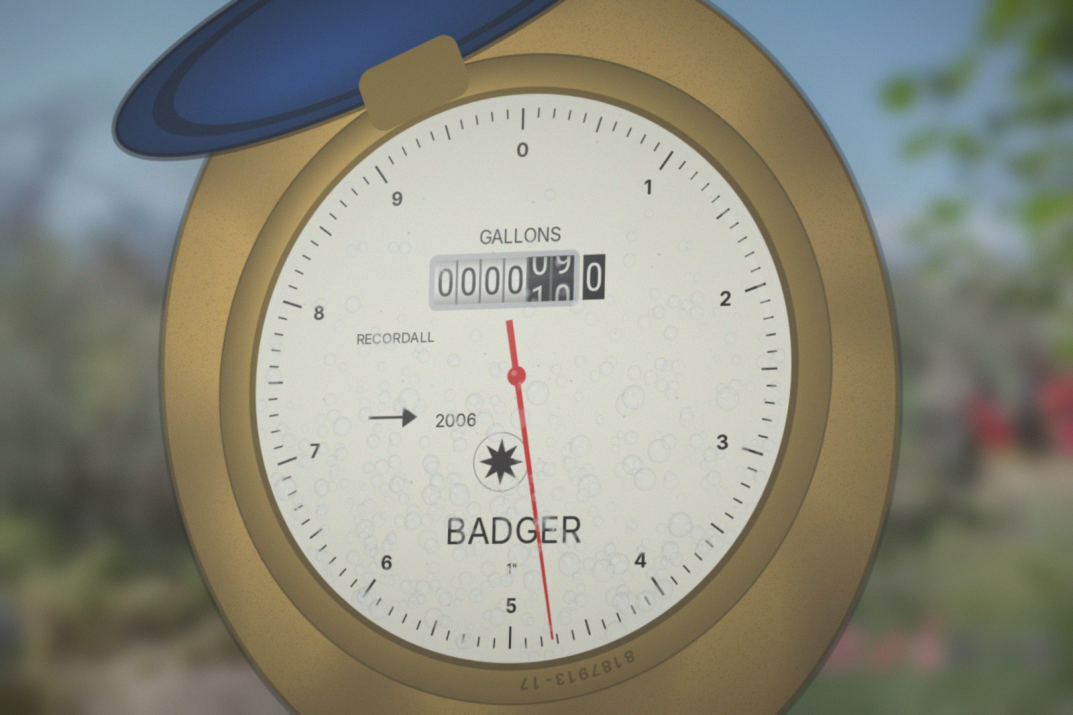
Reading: {"value": 94.7, "unit": "gal"}
